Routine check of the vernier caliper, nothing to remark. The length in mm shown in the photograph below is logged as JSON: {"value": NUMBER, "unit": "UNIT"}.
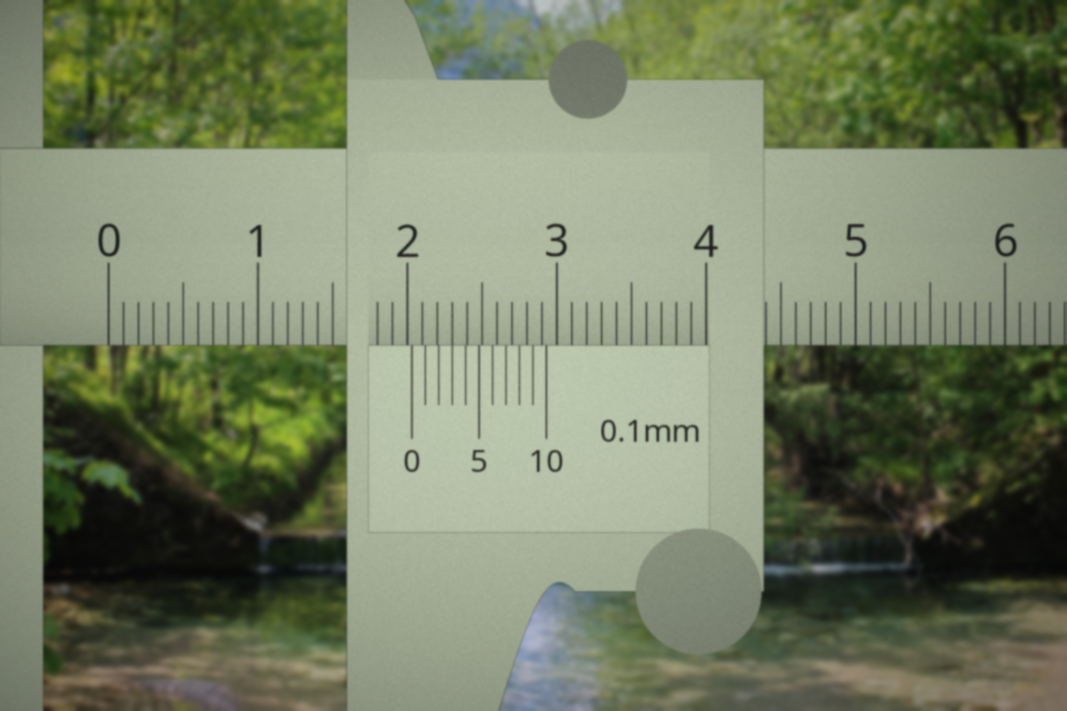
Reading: {"value": 20.3, "unit": "mm"}
